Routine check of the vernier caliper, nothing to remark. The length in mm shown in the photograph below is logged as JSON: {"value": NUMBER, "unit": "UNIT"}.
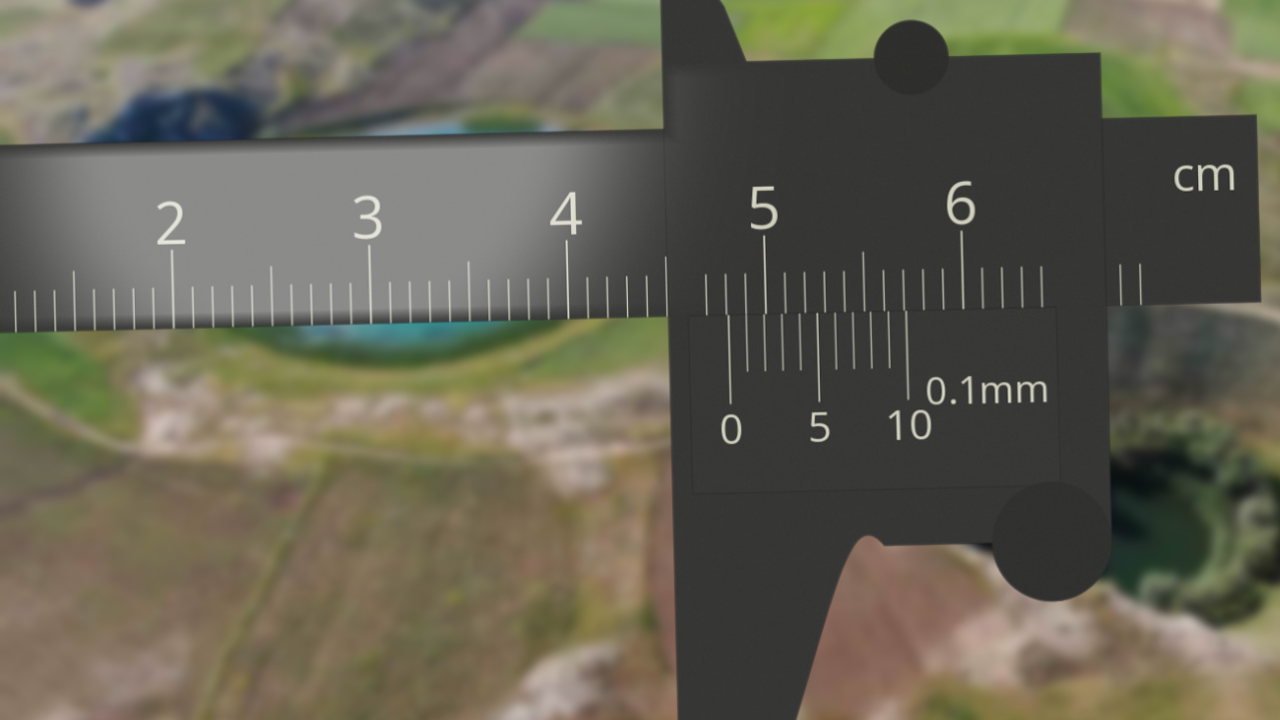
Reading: {"value": 48.1, "unit": "mm"}
